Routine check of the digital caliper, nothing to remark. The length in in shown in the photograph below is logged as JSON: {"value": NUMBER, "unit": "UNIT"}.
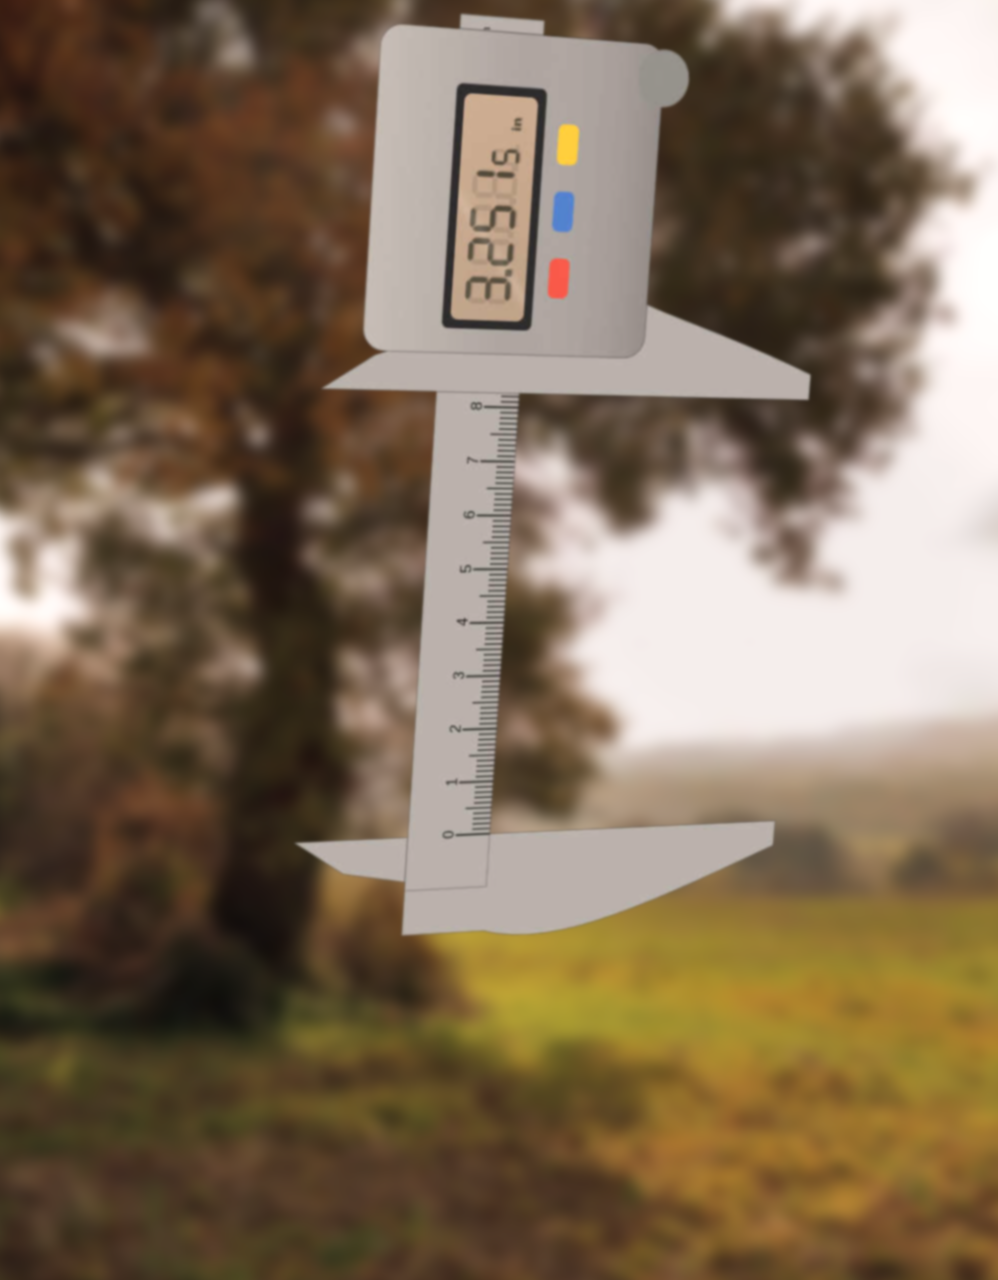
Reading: {"value": 3.2515, "unit": "in"}
